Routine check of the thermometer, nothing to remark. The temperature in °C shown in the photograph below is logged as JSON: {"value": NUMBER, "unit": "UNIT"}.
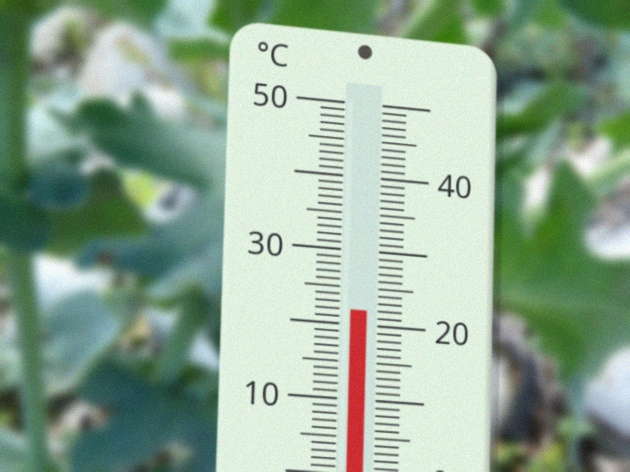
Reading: {"value": 22, "unit": "°C"}
